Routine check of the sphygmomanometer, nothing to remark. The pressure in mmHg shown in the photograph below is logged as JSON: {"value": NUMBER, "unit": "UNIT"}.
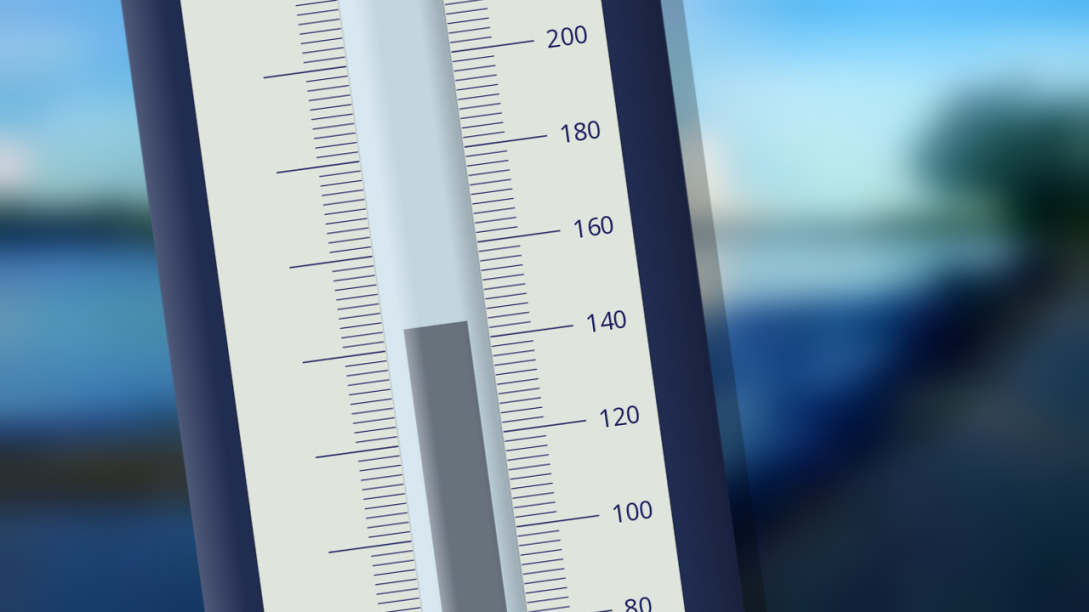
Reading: {"value": 144, "unit": "mmHg"}
